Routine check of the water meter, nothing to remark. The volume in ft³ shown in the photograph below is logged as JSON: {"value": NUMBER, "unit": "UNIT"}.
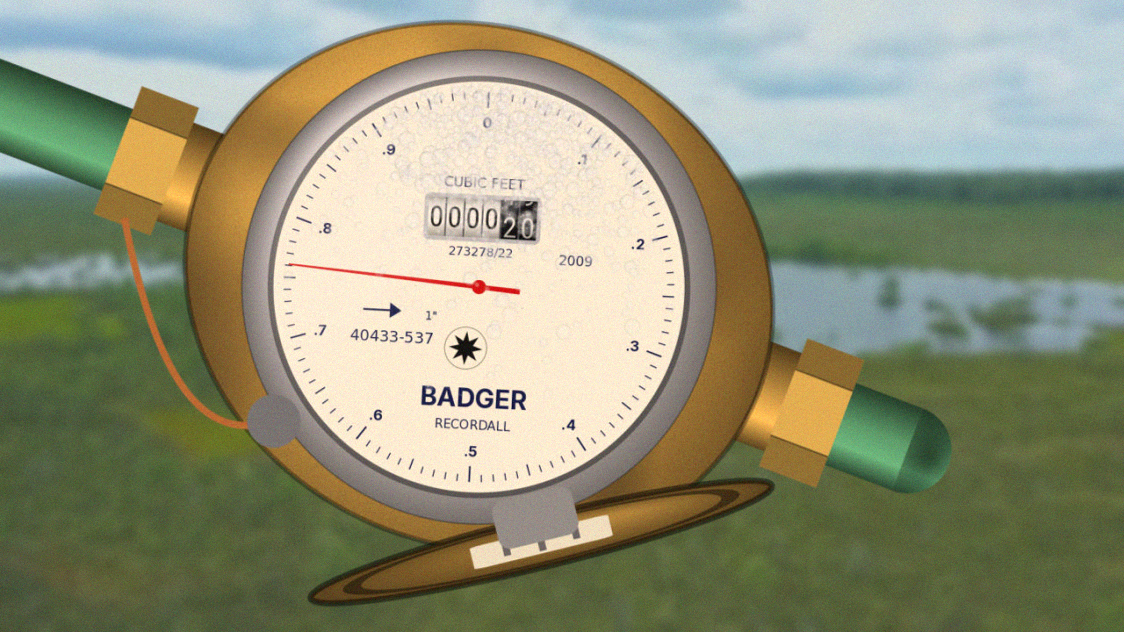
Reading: {"value": 19.76, "unit": "ft³"}
